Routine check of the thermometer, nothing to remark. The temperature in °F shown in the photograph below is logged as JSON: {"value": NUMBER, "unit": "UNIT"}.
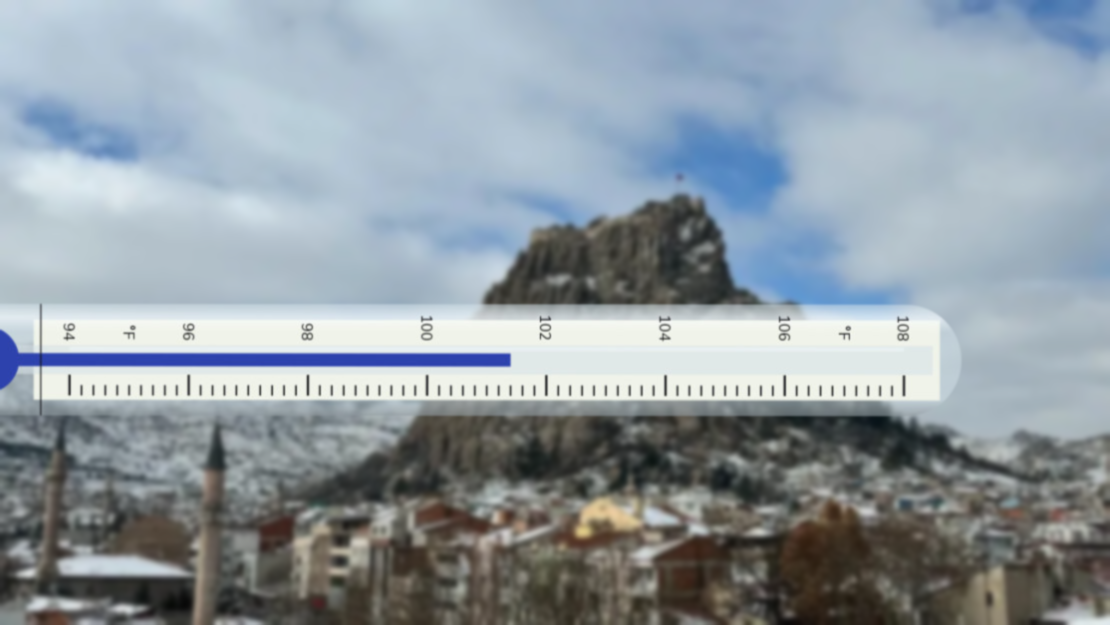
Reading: {"value": 101.4, "unit": "°F"}
